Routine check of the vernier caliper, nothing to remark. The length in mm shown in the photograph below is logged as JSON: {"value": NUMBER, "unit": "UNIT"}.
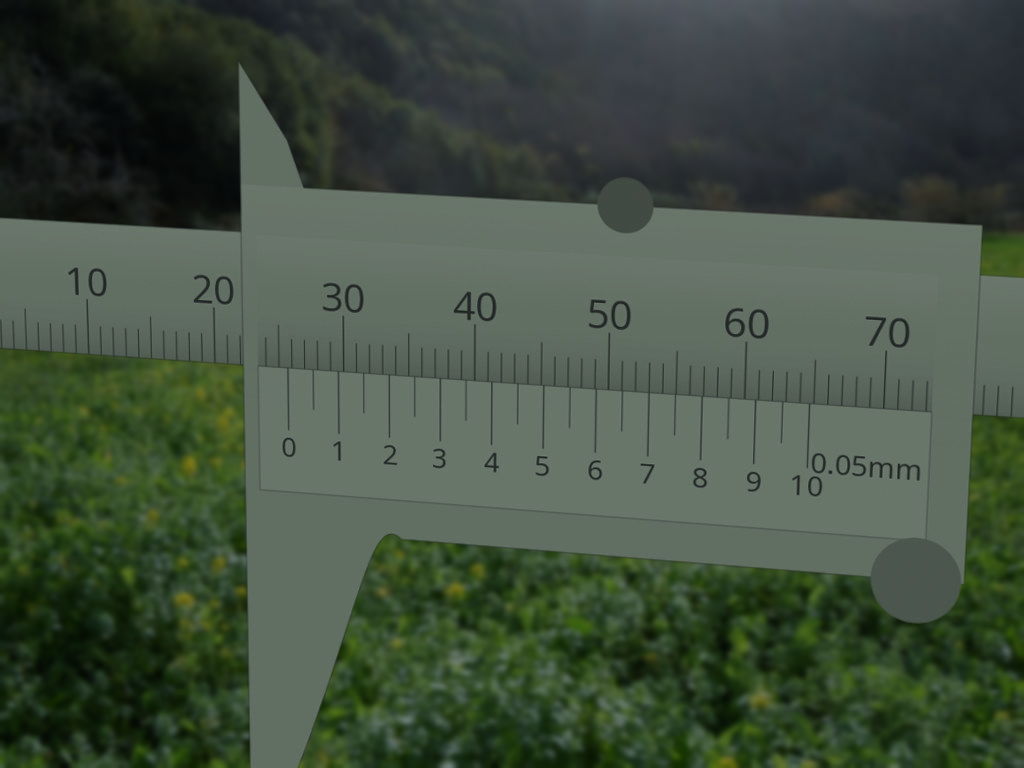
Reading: {"value": 25.7, "unit": "mm"}
